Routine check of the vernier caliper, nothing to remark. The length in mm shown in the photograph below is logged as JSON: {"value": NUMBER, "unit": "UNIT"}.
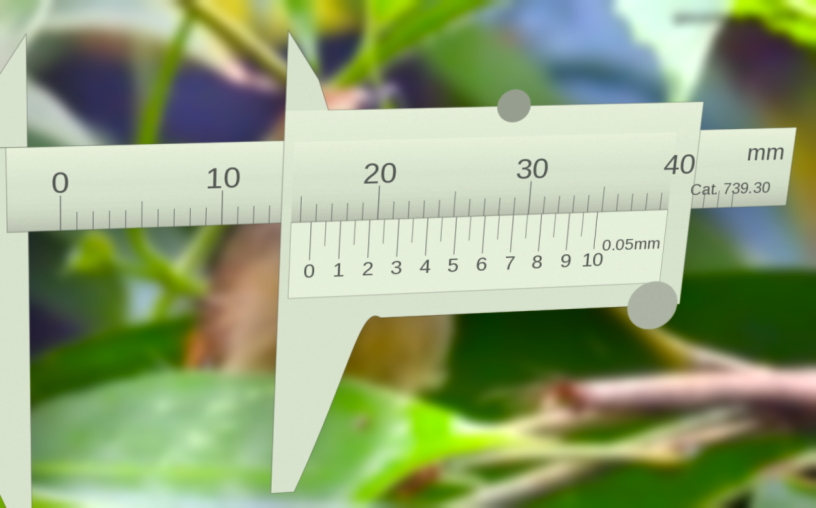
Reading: {"value": 15.7, "unit": "mm"}
